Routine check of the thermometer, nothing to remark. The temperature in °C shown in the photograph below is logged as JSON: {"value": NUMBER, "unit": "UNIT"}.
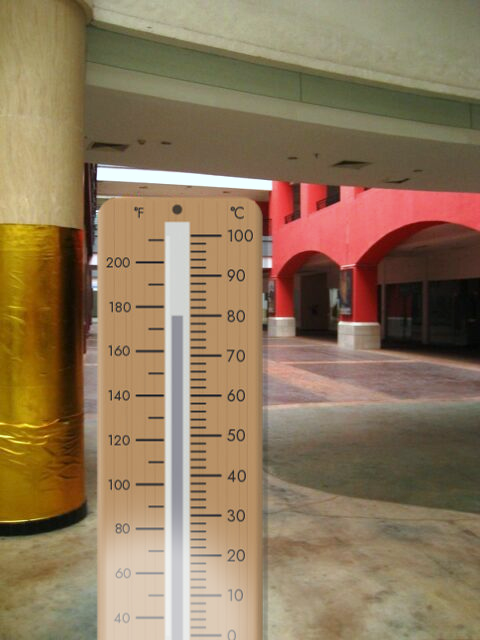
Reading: {"value": 80, "unit": "°C"}
